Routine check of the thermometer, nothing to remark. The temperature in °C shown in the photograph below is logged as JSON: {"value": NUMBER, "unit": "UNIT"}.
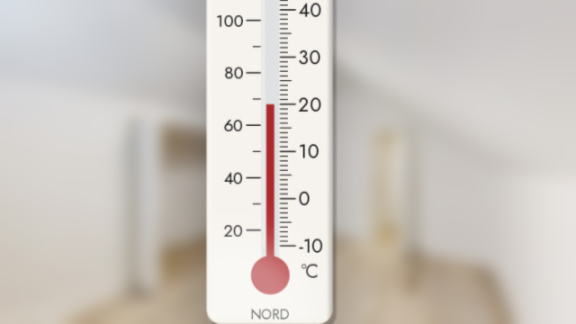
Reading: {"value": 20, "unit": "°C"}
